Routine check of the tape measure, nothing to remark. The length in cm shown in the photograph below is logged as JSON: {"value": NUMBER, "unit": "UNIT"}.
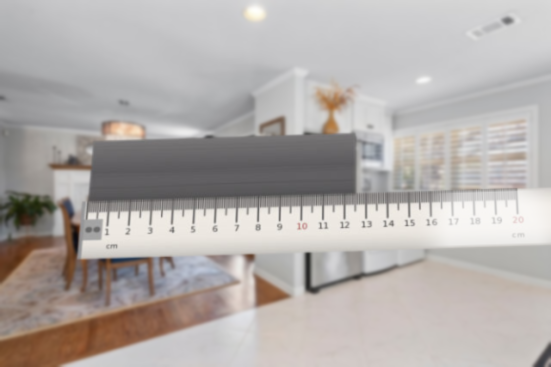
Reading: {"value": 12.5, "unit": "cm"}
